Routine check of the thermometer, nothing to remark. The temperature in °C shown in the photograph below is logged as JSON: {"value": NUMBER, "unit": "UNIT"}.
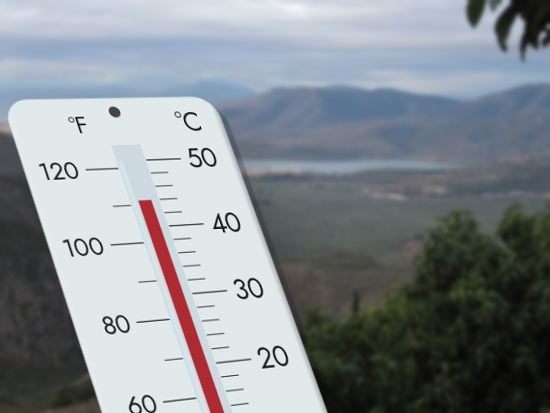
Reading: {"value": 44, "unit": "°C"}
